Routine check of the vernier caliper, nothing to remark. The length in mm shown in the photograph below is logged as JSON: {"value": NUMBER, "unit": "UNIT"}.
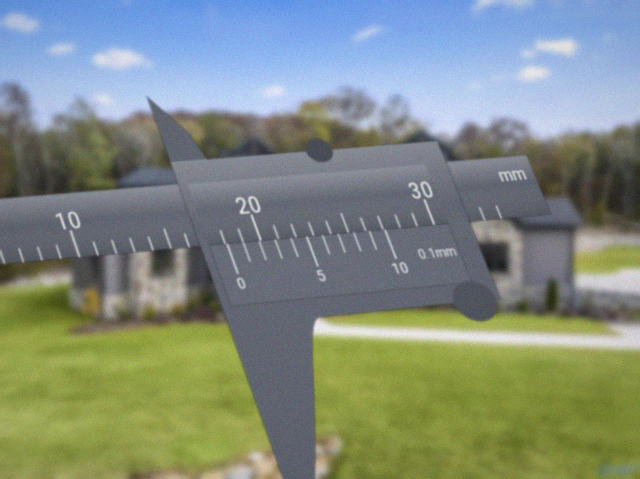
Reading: {"value": 18.1, "unit": "mm"}
